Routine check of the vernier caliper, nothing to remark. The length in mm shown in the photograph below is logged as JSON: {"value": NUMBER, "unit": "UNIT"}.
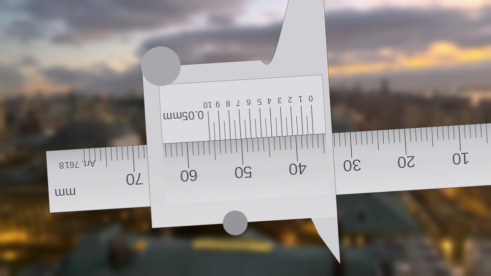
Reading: {"value": 36.8, "unit": "mm"}
